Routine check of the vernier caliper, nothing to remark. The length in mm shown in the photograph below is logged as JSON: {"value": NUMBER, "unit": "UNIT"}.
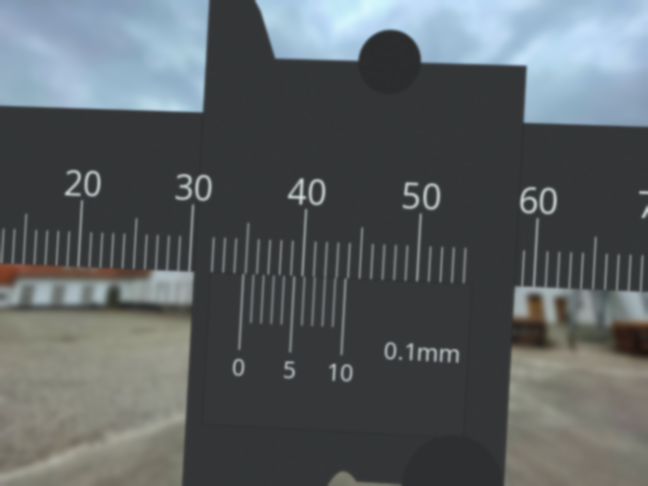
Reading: {"value": 34.8, "unit": "mm"}
